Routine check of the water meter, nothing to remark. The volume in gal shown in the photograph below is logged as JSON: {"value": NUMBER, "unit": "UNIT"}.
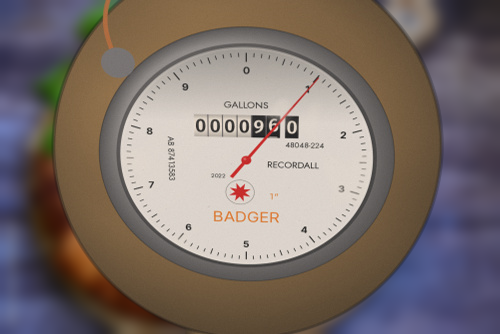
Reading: {"value": 961.0, "unit": "gal"}
